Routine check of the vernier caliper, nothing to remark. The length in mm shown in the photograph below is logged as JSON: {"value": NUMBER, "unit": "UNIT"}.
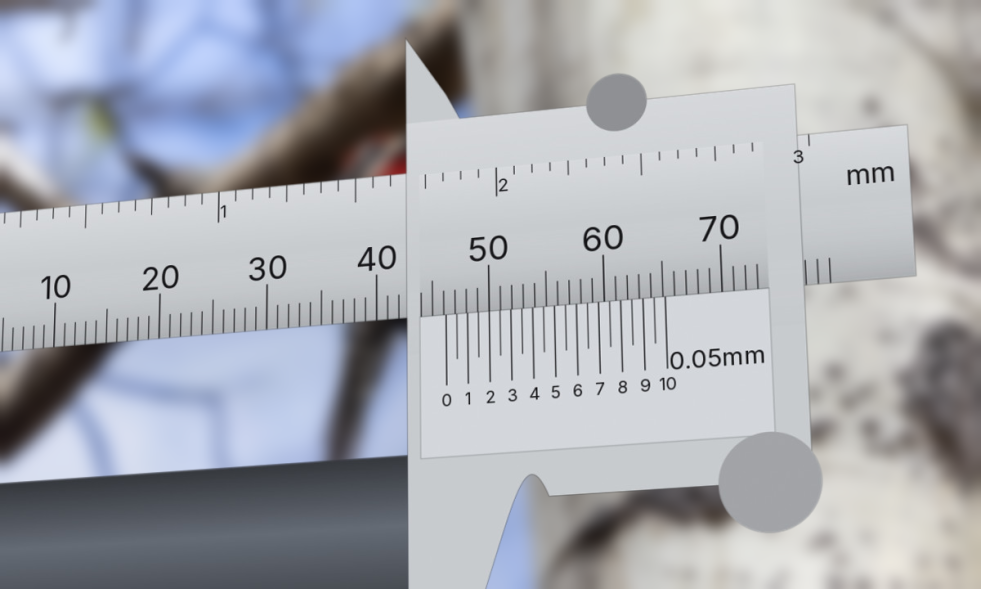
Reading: {"value": 46.2, "unit": "mm"}
